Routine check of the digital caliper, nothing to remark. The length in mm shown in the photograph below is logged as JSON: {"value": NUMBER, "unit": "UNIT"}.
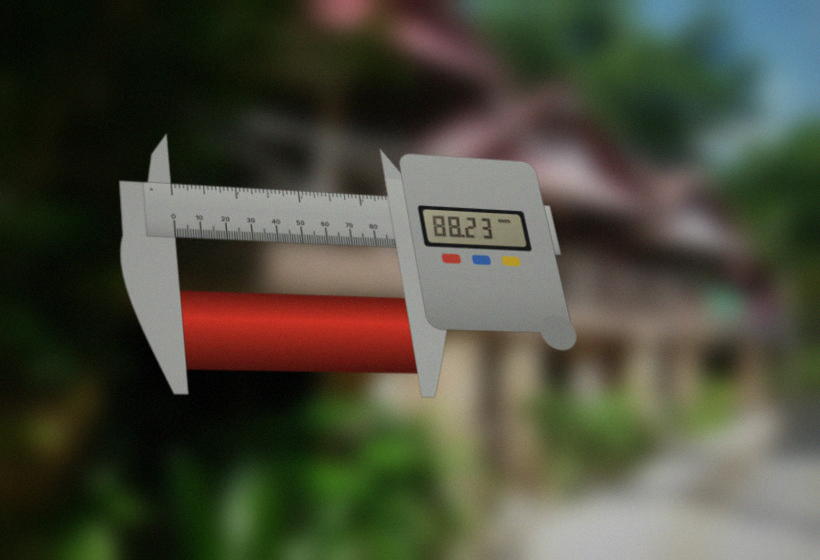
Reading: {"value": 88.23, "unit": "mm"}
